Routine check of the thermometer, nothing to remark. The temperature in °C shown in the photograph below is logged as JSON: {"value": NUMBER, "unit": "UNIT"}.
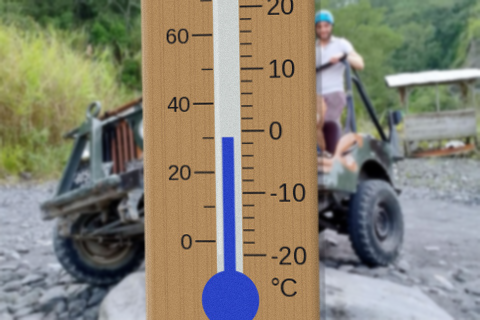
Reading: {"value": -1, "unit": "°C"}
